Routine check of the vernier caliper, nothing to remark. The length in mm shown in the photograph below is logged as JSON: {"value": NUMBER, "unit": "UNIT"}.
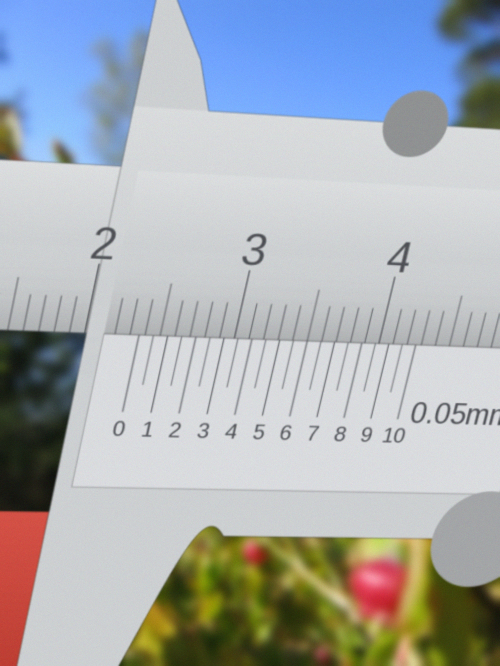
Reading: {"value": 23.6, "unit": "mm"}
